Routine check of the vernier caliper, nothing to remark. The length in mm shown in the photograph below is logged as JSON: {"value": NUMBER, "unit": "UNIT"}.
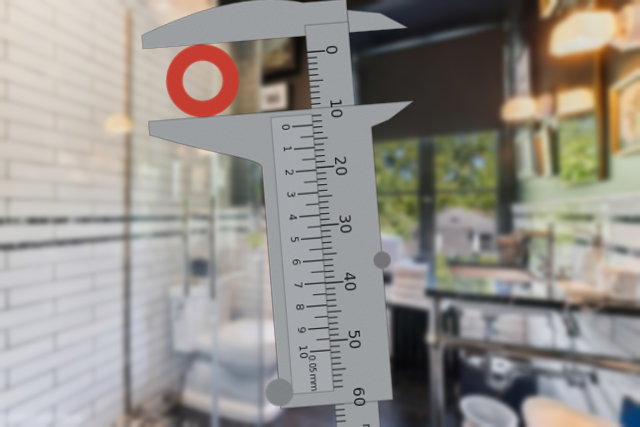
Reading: {"value": 12.6, "unit": "mm"}
